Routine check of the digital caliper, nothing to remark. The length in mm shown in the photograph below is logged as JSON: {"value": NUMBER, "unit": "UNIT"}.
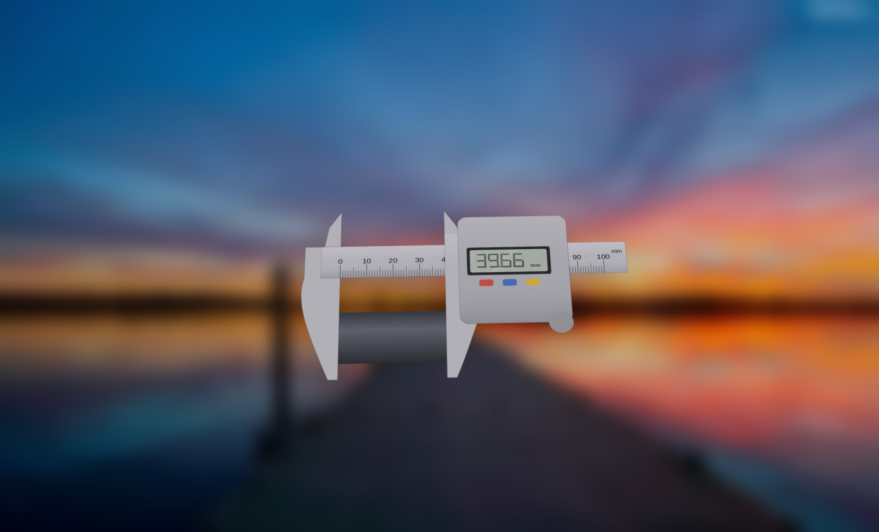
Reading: {"value": 39.66, "unit": "mm"}
